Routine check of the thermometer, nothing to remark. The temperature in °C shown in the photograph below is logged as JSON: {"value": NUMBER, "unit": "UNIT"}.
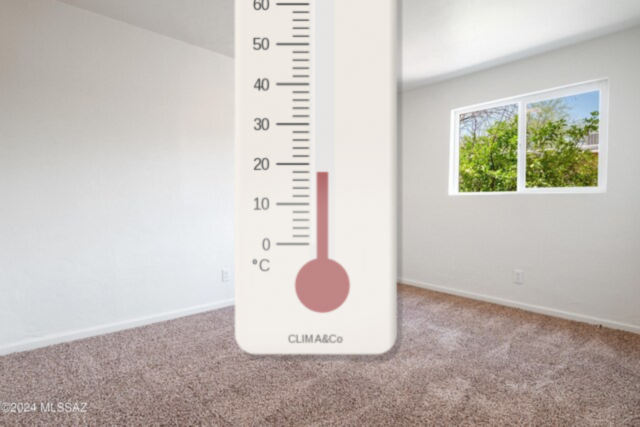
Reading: {"value": 18, "unit": "°C"}
